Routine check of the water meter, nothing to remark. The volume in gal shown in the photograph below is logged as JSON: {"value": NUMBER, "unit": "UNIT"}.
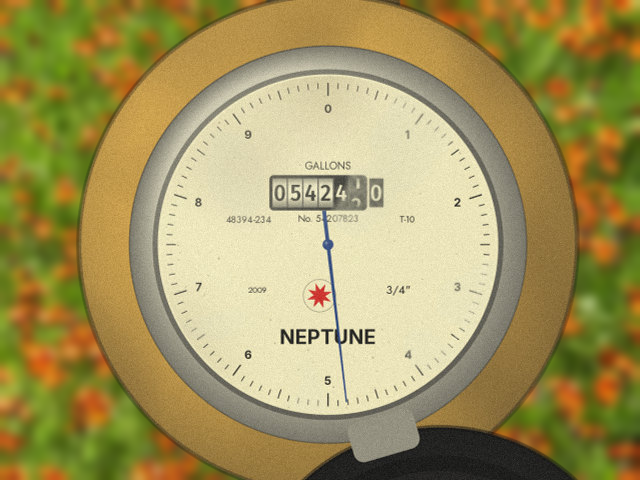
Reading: {"value": 542414.8, "unit": "gal"}
